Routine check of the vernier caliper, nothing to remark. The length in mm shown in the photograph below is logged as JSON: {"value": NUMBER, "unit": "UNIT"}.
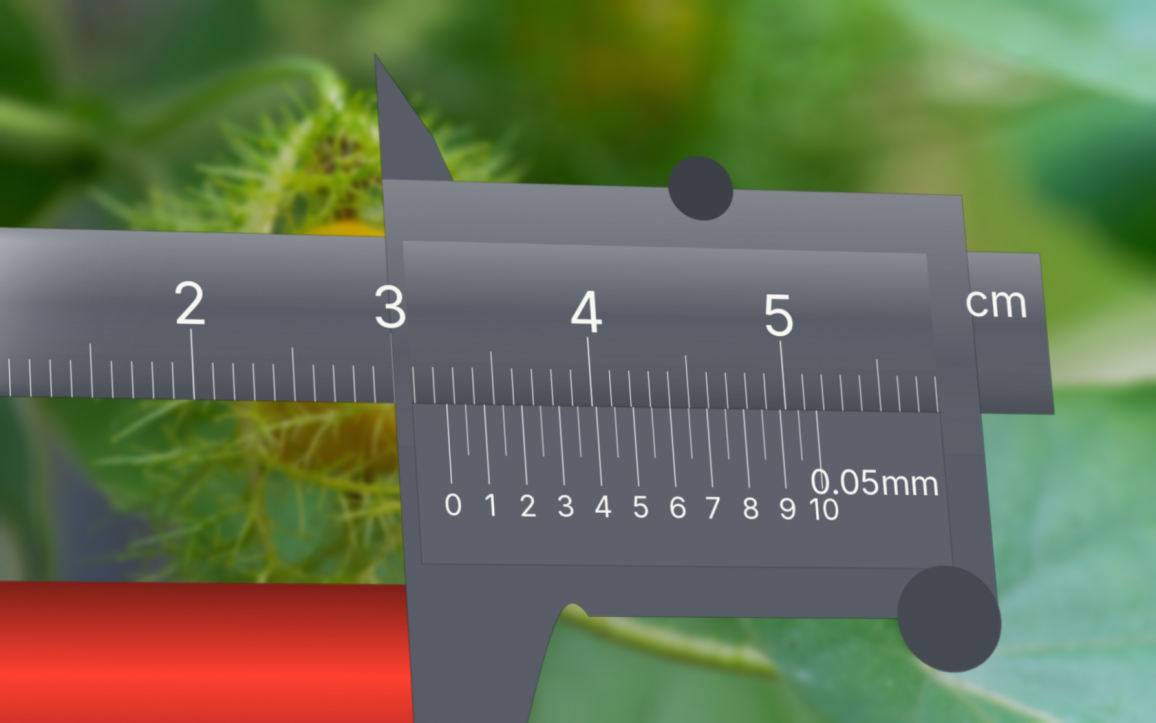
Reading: {"value": 32.6, "unit": "mm"}
